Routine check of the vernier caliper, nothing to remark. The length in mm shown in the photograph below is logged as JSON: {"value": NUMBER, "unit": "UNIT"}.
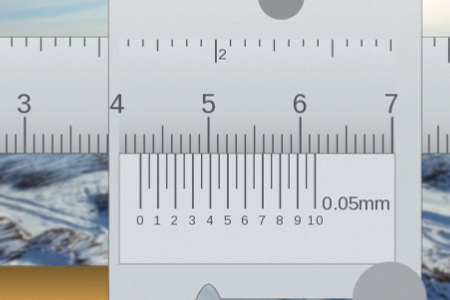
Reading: {"value": 42.6, "unit": "mm"}
